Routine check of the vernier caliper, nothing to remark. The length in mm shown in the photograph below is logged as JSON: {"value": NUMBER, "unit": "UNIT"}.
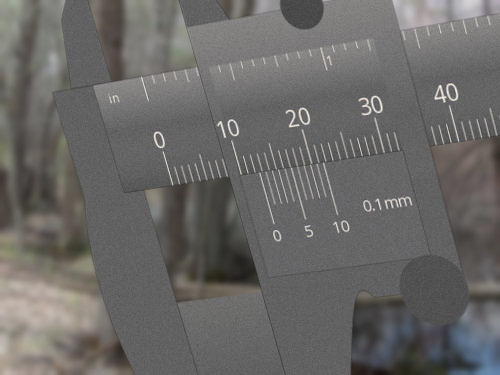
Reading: {"value": 12.6, "unit": "mm"}
